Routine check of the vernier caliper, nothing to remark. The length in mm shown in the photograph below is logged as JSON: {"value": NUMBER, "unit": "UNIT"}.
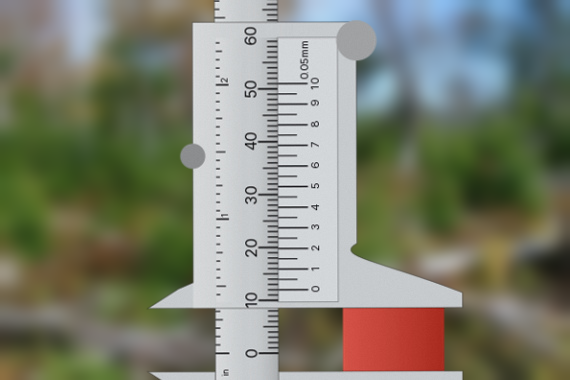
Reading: {"value": 12.0, "unit": "mm"}
